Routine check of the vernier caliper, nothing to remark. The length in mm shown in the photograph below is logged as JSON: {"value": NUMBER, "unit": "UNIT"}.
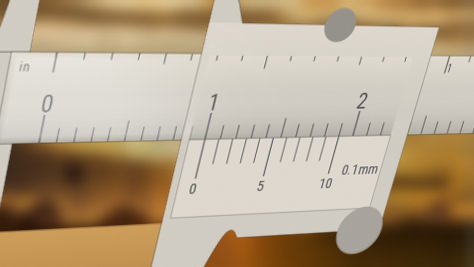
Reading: {"value": 10.0, "unit": "mm"}
